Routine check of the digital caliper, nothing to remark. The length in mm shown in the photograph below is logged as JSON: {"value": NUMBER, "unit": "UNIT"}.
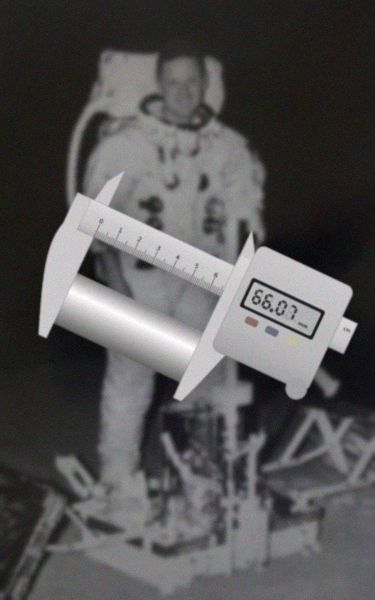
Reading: {"value": 66.07, "unit": "mm"}
